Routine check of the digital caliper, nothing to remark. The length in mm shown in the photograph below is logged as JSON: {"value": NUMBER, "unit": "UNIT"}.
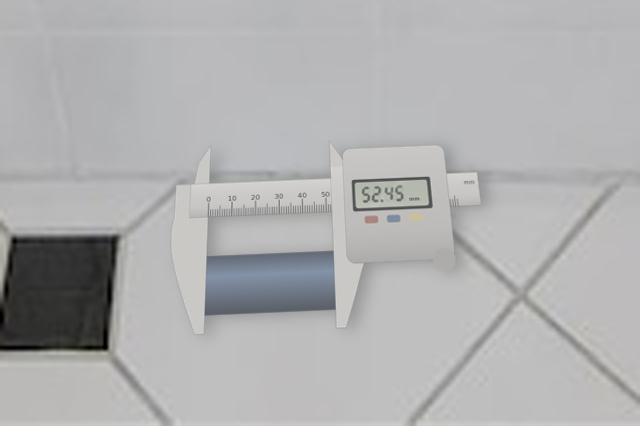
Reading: {"value": 52.45, "unit": "mm"}
